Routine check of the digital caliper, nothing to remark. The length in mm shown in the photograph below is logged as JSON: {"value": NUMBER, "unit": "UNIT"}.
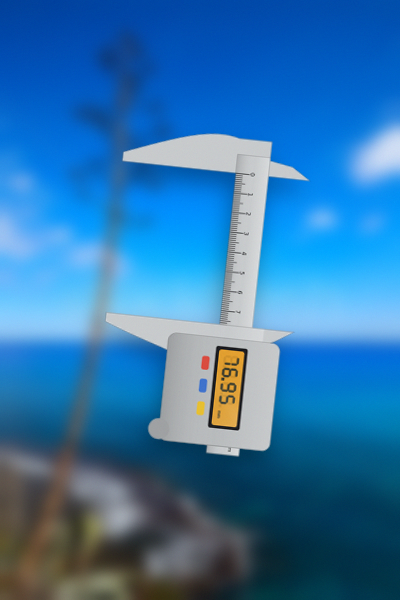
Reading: {"value": 76.95, "unit": "mm"}
